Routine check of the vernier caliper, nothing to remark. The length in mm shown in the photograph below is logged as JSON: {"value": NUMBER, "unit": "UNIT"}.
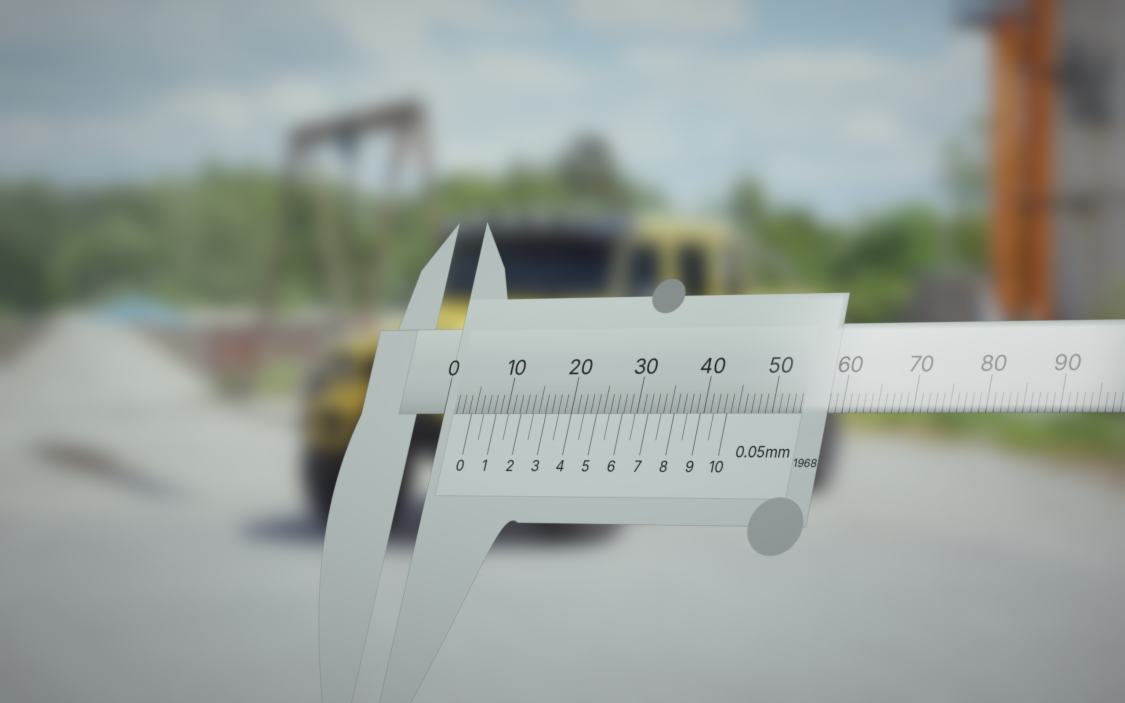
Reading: {"value": 4.4, "unit": "mm"}
